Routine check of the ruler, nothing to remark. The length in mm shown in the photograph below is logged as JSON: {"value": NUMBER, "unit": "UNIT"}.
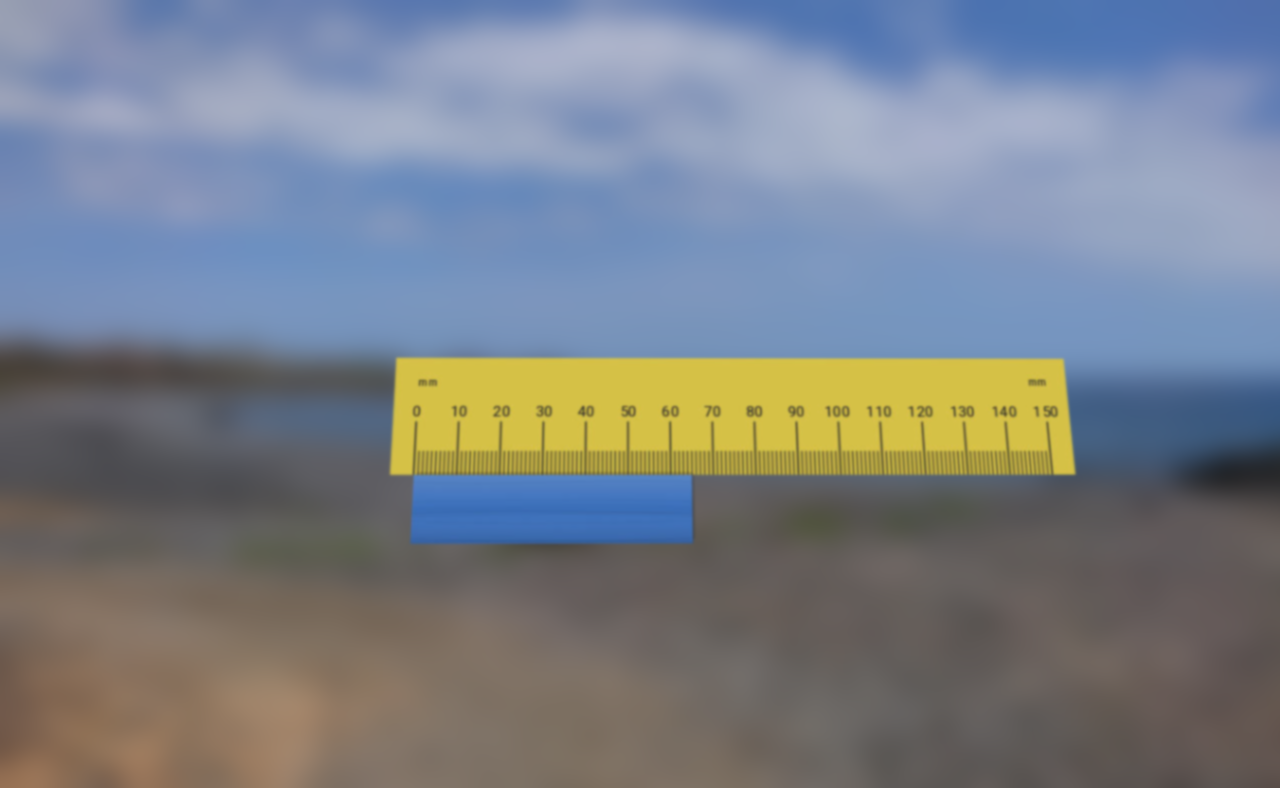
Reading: {"value": 65, "unit": "mm"}
